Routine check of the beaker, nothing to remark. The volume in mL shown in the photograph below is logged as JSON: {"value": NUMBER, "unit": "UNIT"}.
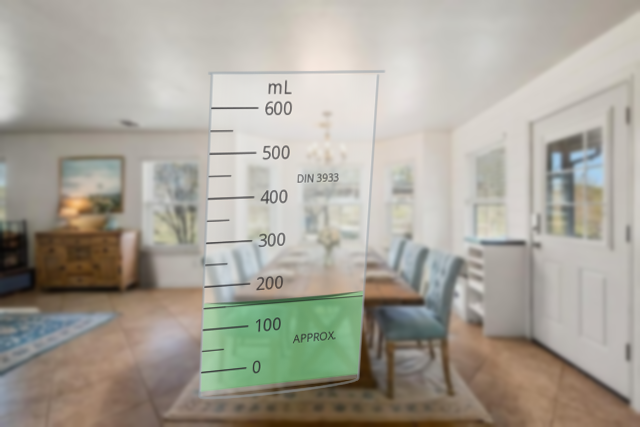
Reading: {"value": 150, "unit": "mL"}
